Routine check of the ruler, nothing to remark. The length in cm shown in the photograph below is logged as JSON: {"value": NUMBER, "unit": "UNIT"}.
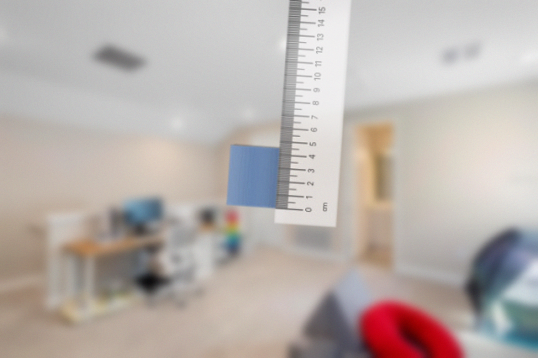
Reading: {"value": 4.5, "unit": "cm"}
